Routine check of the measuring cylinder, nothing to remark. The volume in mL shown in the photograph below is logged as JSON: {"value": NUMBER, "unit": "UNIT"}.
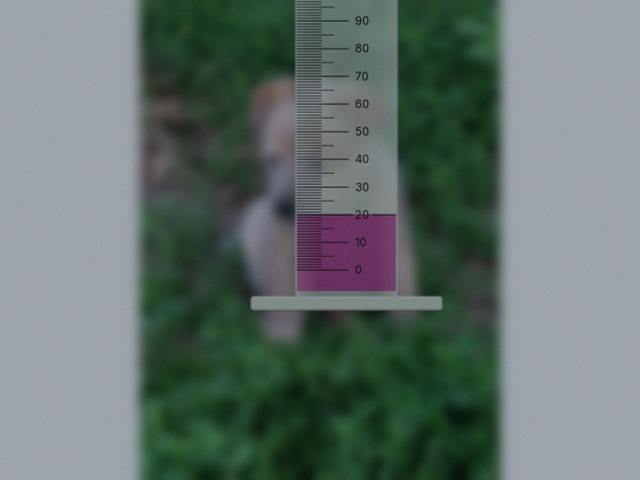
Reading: {"value": 20, "unit": "mL"}
